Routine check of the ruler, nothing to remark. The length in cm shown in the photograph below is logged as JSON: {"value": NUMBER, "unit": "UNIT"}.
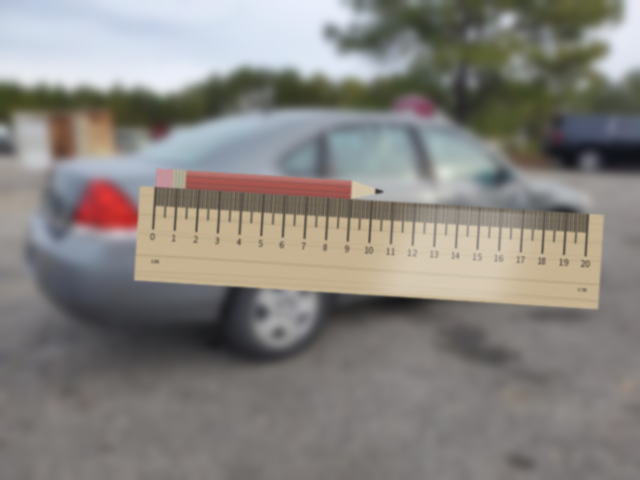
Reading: {"value": 10.5, "unit": "cm"}
